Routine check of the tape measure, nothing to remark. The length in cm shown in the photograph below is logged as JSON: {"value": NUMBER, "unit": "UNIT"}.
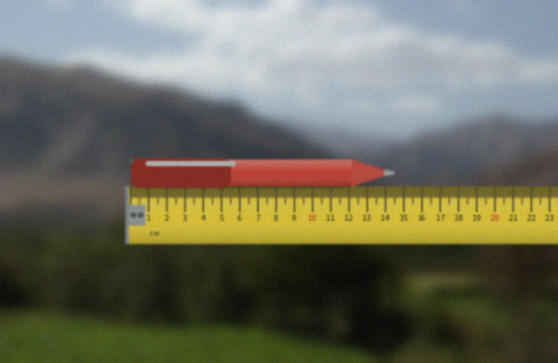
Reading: {"value": 14.5, "unit": "cm"}
